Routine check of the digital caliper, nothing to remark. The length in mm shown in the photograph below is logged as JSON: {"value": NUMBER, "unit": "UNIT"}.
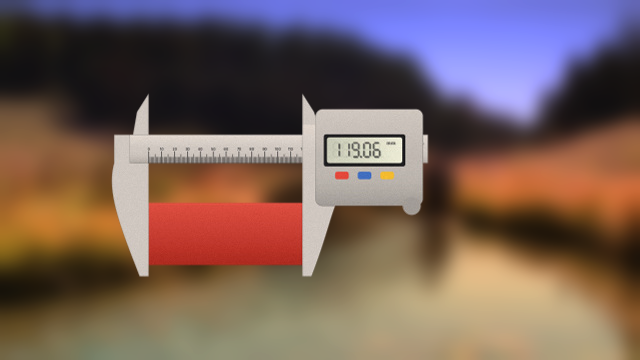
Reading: {"value": 119.06, "unit": "mm"}
